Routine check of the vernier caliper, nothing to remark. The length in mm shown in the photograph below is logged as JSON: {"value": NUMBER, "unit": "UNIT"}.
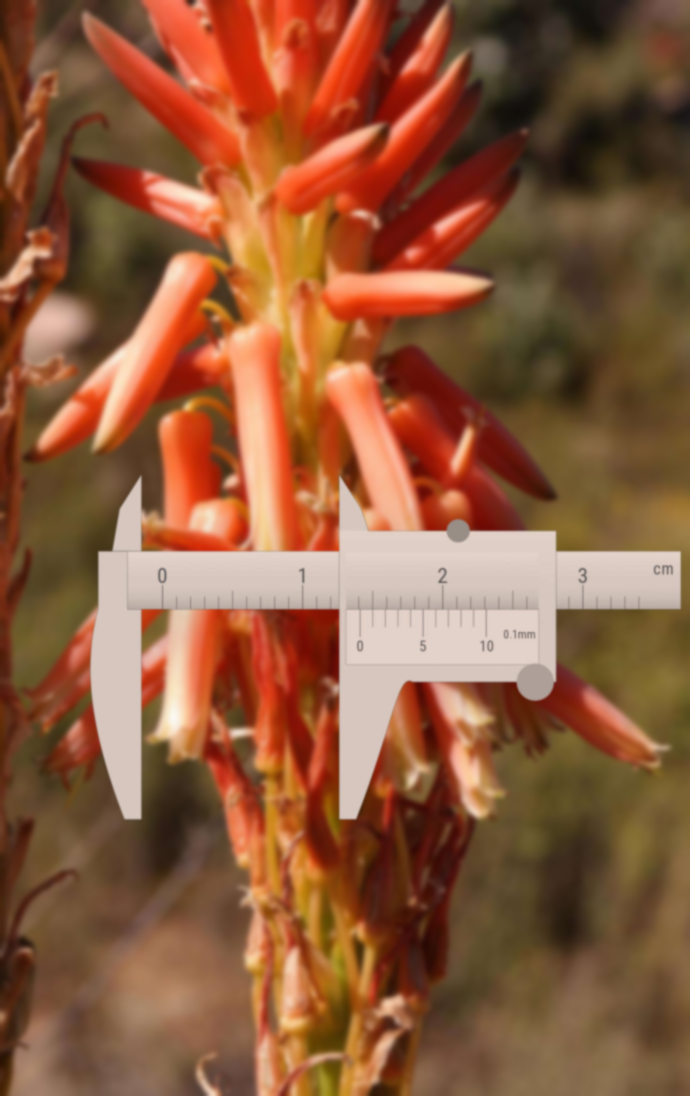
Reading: {"value": 14.1, "unit": "mm"}
